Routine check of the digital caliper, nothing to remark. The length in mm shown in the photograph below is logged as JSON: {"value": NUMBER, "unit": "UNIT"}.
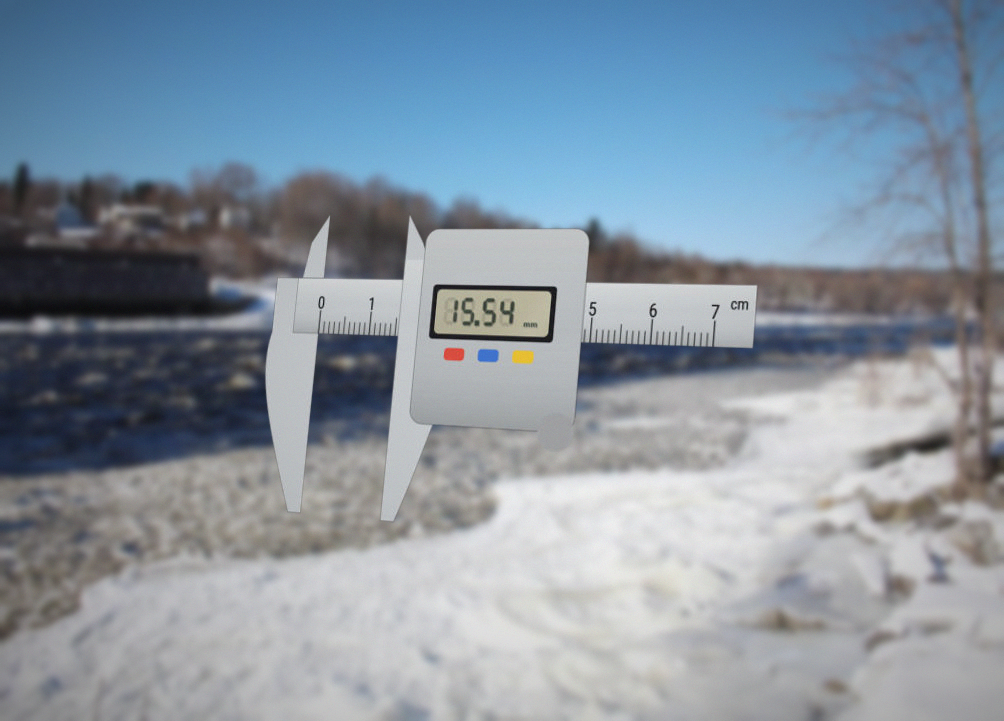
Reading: {"value": 15.54, "unit": "mm"}
